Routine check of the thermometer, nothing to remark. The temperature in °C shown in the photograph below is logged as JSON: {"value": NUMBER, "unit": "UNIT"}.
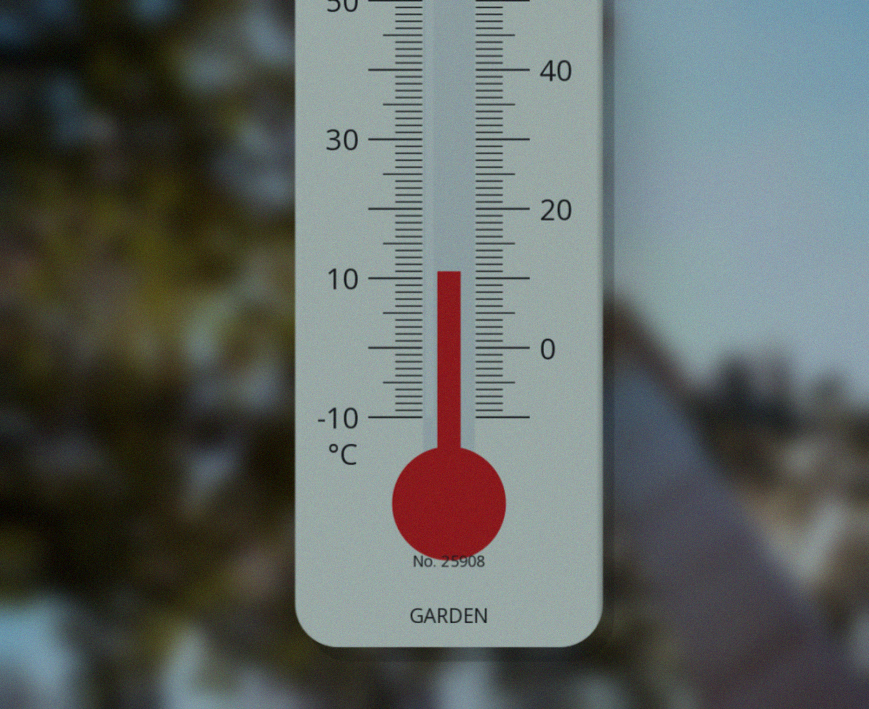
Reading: {"value": 11, "unit": "°C"}
